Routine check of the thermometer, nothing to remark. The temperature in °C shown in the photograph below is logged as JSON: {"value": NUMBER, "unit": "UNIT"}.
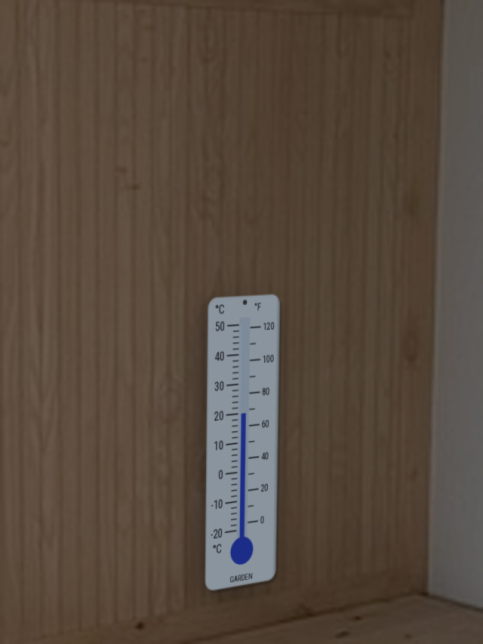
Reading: {"value": 20, "unit": "°C"}
